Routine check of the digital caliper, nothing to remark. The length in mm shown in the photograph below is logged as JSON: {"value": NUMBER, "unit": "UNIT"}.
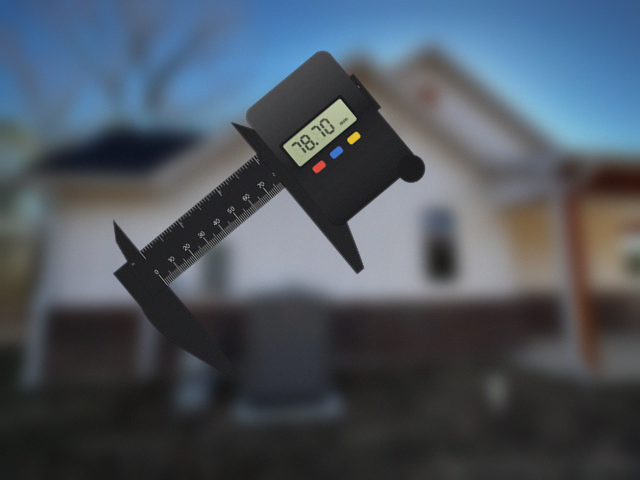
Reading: {"value": 78.70, "unit": "mm"}
